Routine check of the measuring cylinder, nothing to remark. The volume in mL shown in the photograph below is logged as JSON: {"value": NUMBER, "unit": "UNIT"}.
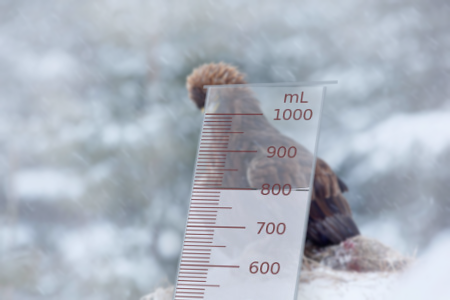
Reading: {"value": 800, "unit": "mL"}
